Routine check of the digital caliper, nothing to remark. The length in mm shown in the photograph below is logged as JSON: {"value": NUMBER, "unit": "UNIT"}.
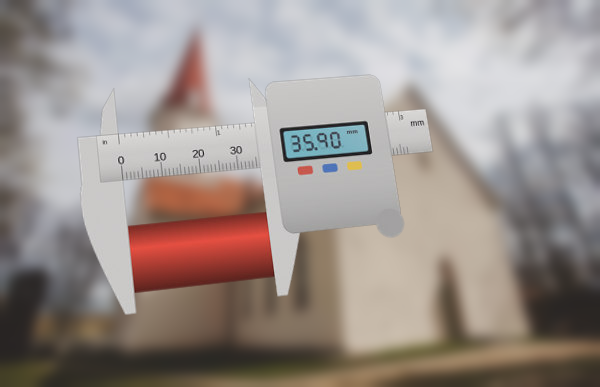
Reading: {"value": 35.90, "unit": "mm"}
